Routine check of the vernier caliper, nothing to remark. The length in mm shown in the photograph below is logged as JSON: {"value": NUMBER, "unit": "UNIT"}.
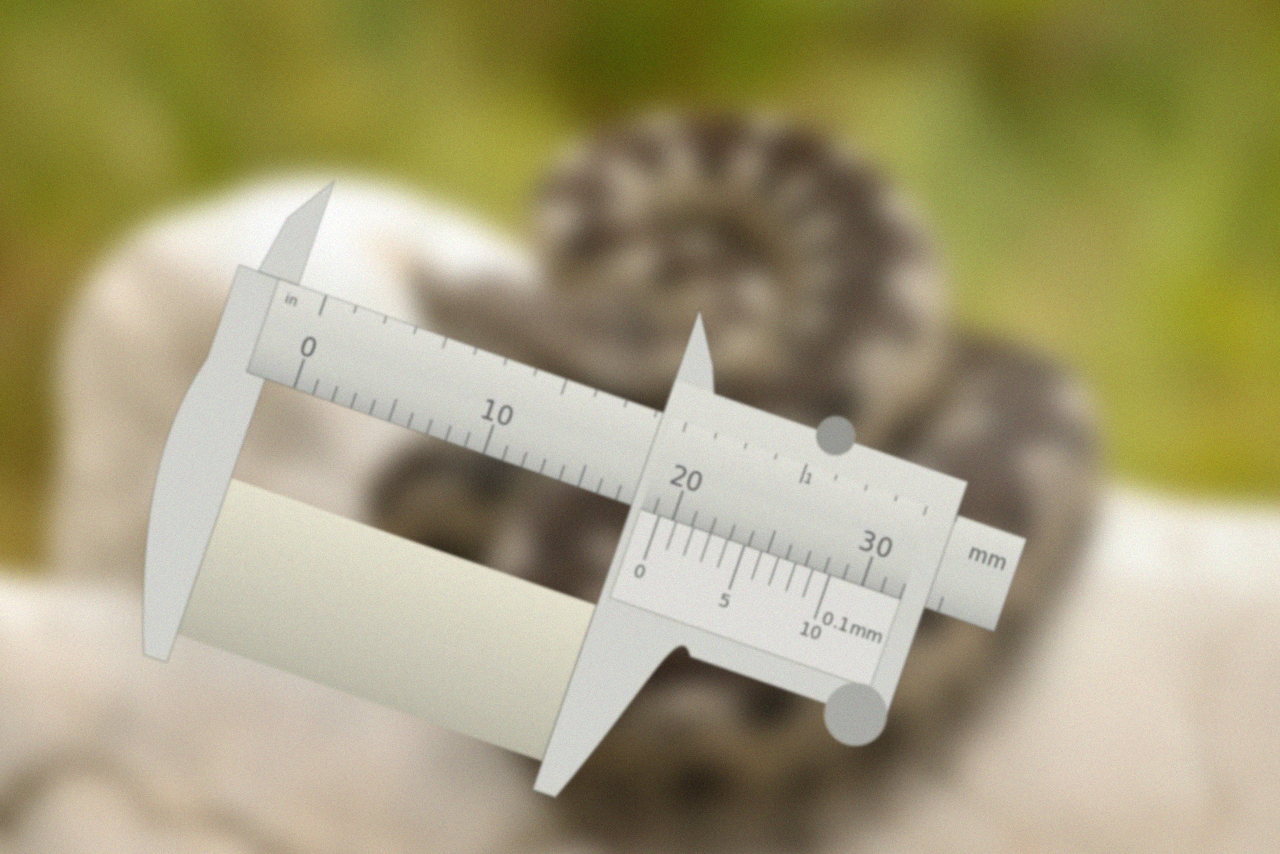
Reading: {"value": 19.3, "unit": "mm"}
